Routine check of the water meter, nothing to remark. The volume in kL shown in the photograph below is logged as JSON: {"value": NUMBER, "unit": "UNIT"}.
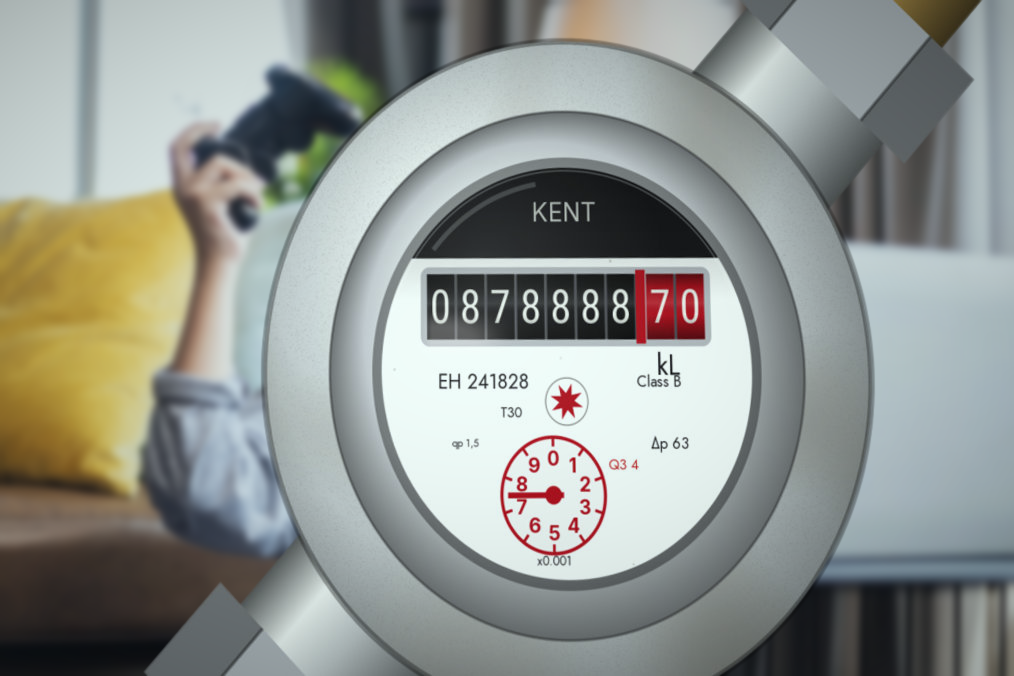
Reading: {"value": 878888.707, "unit": "kL"}
